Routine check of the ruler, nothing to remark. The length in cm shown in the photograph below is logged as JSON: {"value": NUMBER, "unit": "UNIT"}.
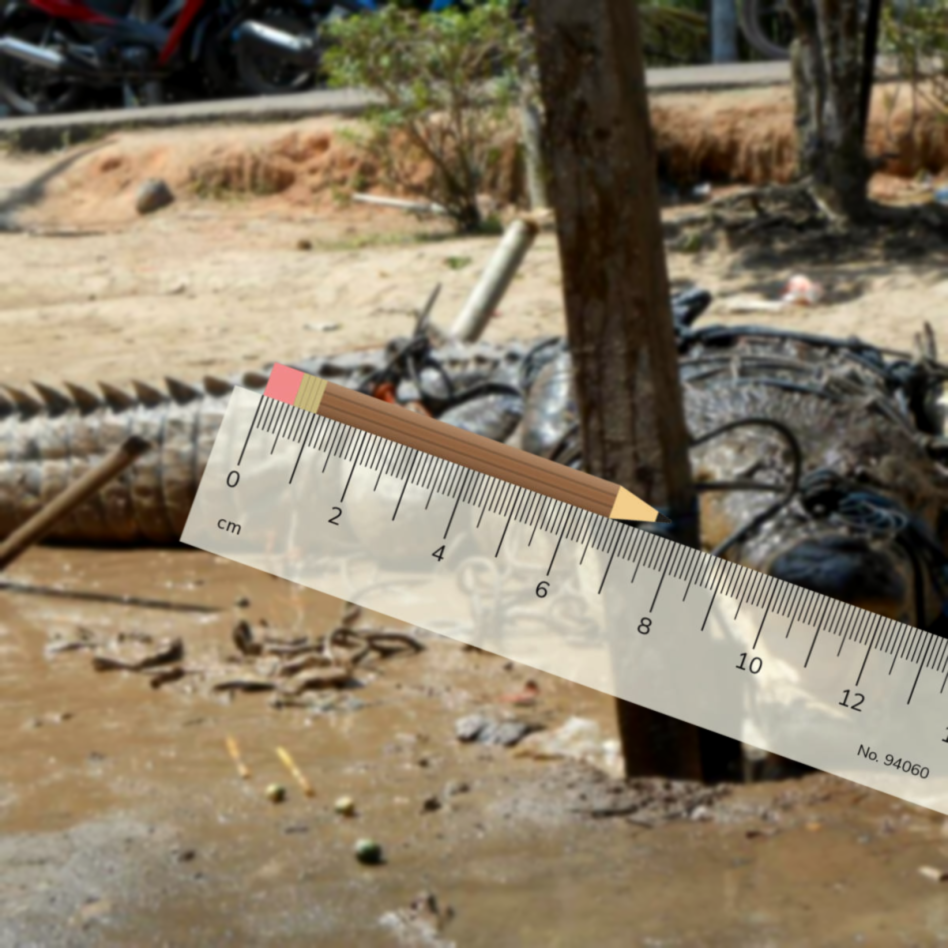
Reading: {"value": 7.8, "unit": "cm"}
